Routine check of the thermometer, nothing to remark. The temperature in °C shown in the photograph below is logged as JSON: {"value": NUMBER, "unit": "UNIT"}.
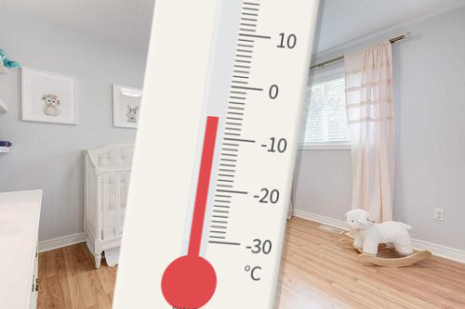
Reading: {"value": -6, "unit": "°C"}
